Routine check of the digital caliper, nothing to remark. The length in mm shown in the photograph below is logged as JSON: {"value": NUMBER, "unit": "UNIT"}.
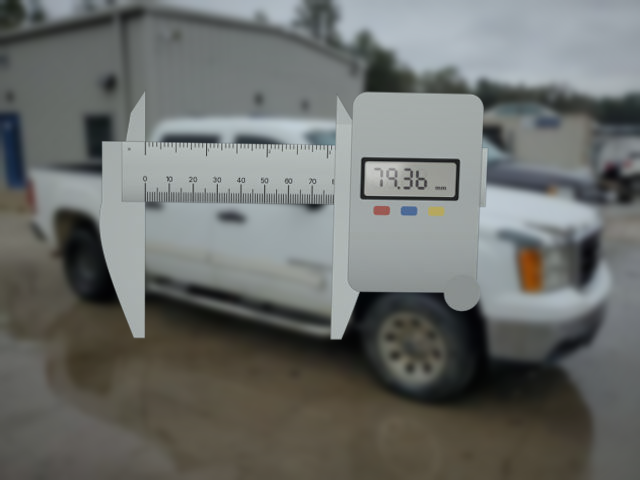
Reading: {"value": 79.36, "unit": "mm"}
